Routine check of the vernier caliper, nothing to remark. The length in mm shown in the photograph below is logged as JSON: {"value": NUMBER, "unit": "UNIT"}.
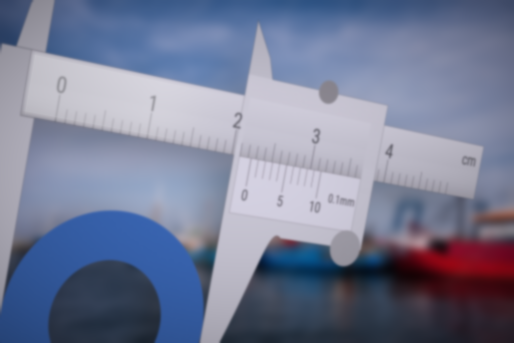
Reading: {"value": 22.4, "unit": "mm"}
